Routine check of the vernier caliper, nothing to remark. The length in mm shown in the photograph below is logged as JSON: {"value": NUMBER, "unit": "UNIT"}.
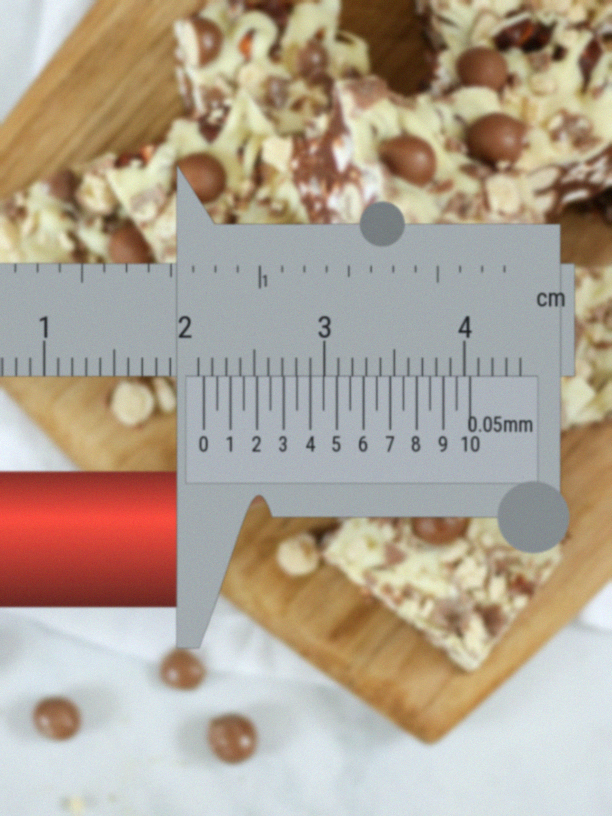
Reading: {"value": 21.4, "unit": "mm"}
